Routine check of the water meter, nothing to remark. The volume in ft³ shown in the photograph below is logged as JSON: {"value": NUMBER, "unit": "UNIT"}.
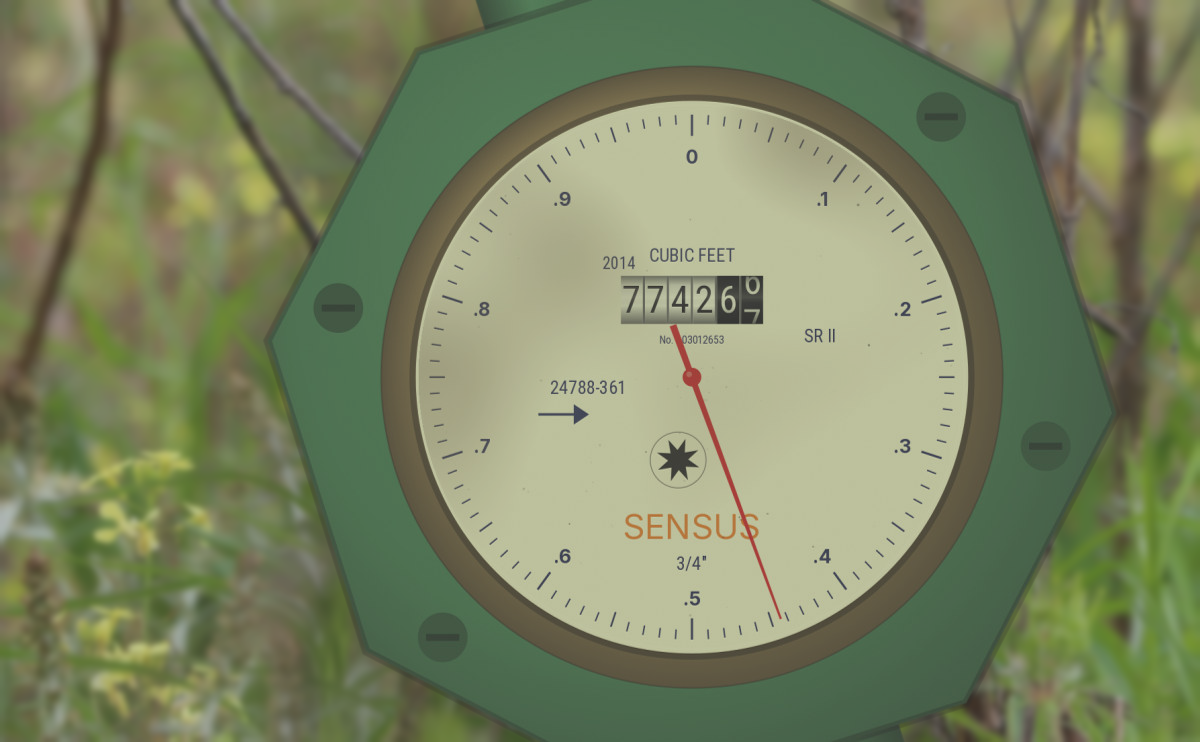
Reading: {"value": 774266.44, "unit": "ft³"}
